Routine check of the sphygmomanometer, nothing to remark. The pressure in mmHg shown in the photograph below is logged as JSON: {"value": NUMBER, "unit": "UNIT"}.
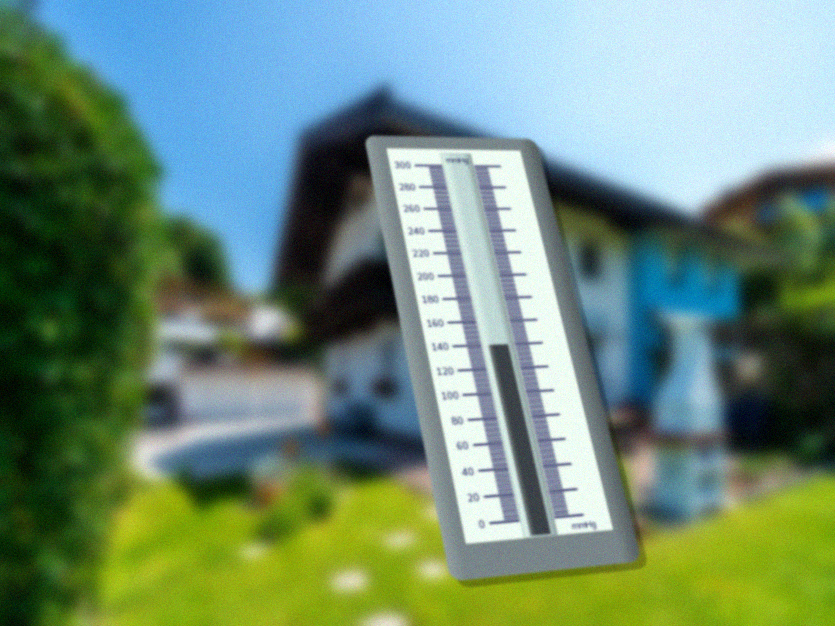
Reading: {"value": 140, "unit": "mmHg"}
